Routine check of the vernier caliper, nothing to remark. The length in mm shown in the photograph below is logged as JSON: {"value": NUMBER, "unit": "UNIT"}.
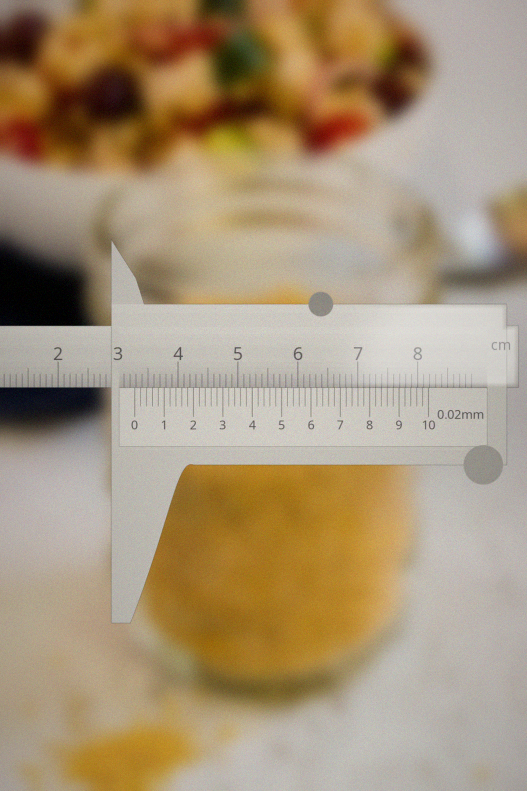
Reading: {"value": 32.8, "unit": "mm"}
